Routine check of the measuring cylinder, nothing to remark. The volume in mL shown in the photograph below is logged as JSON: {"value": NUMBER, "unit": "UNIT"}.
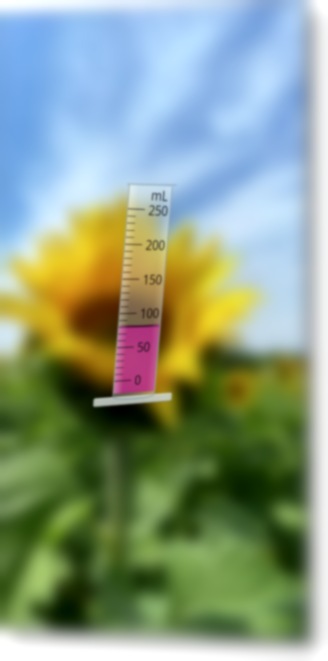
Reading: {"value": 80, "unit": "mL"}
